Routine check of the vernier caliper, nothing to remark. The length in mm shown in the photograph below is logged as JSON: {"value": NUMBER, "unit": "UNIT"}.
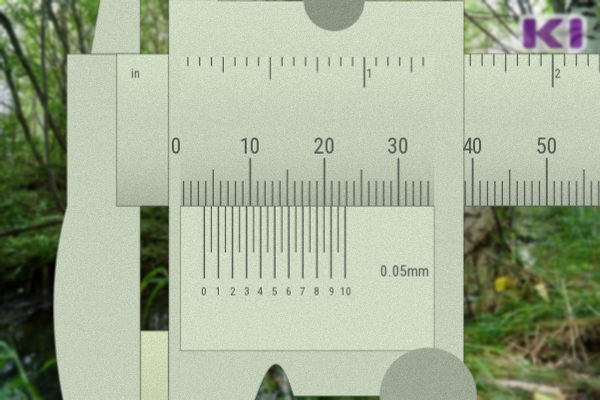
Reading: {"value": 3.8, "unit": "mm"}
